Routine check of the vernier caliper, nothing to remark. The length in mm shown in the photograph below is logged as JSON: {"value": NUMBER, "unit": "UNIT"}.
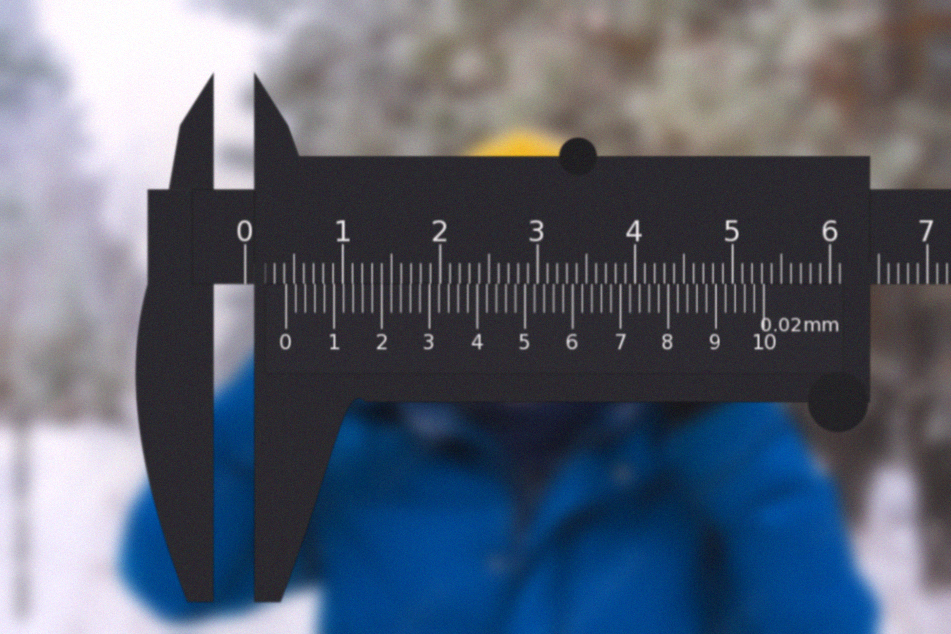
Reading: {"value": 4.2, "unit": "mm"}
